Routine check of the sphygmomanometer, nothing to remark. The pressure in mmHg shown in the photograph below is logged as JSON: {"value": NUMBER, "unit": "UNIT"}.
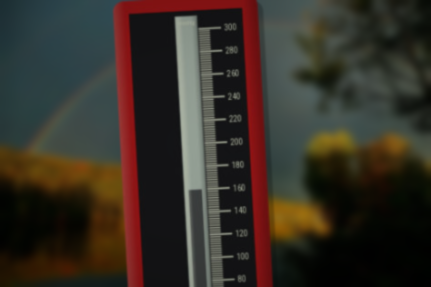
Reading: {"value": 160, "unit": "mmHg"}
